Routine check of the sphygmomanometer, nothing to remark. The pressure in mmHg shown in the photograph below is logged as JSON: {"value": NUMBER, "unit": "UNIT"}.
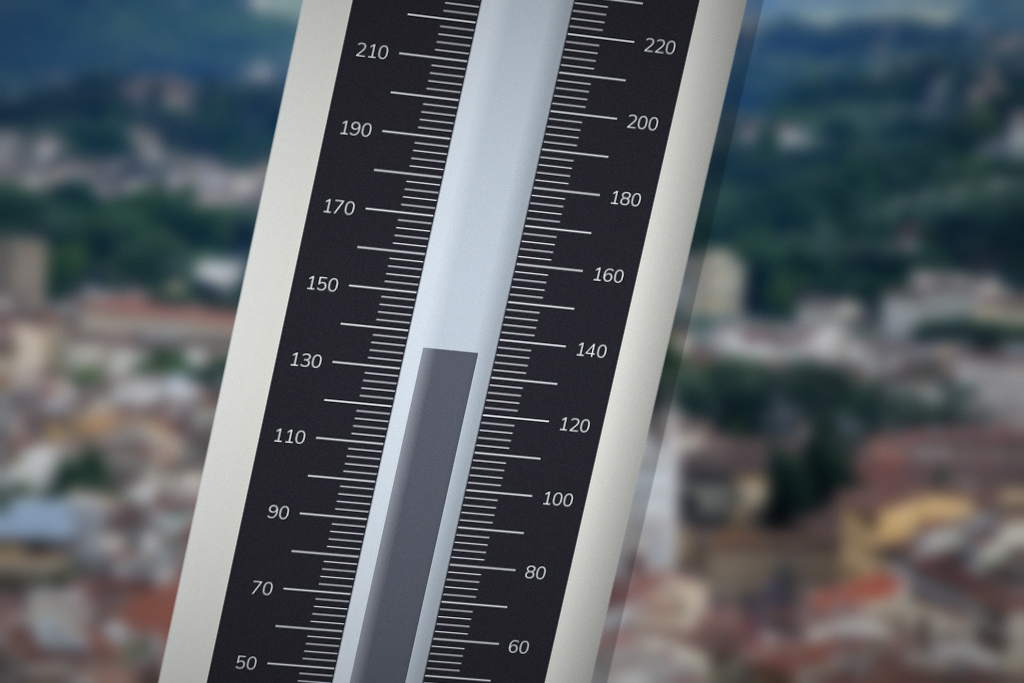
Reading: {"value": 136, "unit": "mmHg"}
